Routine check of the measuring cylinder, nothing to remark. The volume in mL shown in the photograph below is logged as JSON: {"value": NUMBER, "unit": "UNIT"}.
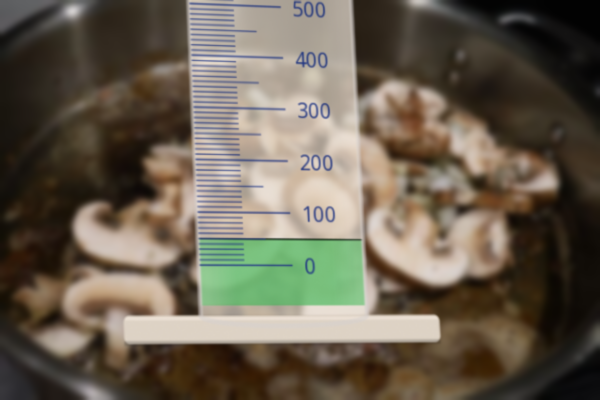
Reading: {"value": 50, "unit": "mL"}
